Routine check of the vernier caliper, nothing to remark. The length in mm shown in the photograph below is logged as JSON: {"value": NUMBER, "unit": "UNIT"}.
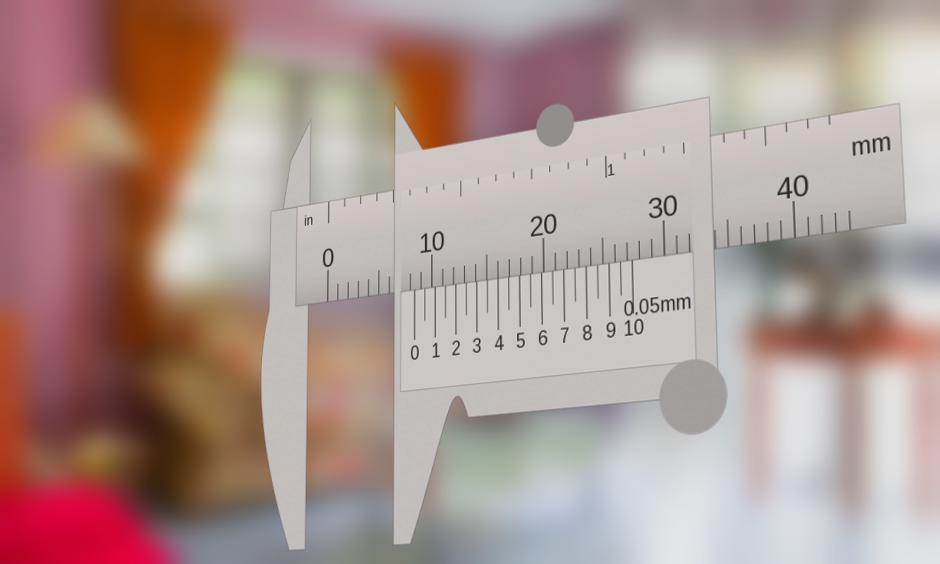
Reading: {"value": 8.4, "unit": "mm"}
